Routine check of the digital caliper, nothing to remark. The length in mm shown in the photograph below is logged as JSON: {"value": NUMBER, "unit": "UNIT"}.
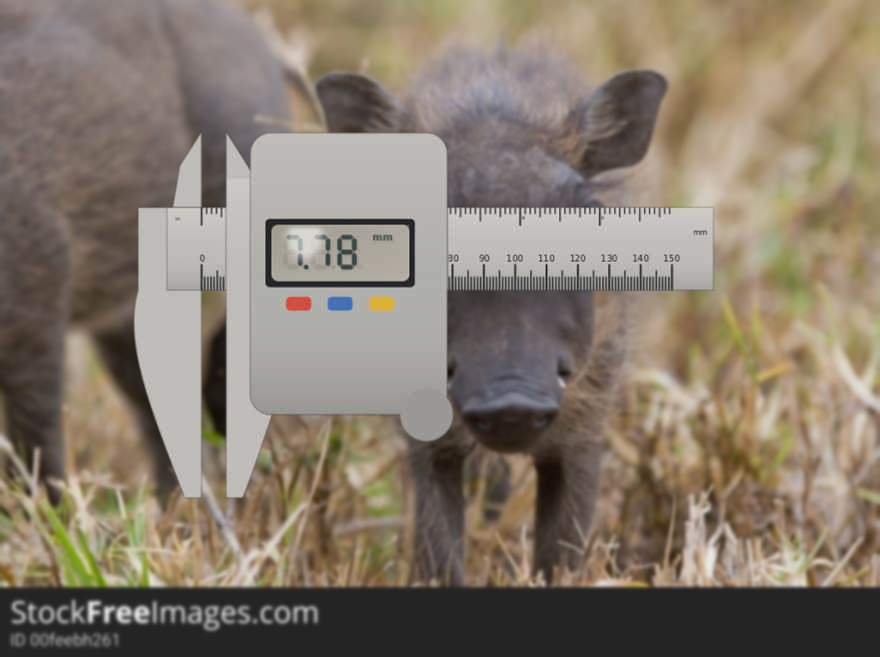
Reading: {"value": 7.78, "unit": "mm"}
